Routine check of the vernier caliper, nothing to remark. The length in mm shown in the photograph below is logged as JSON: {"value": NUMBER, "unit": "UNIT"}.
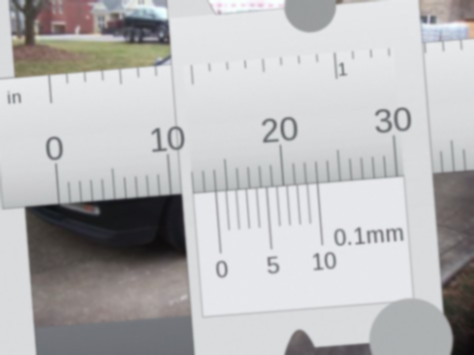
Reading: {"value": 14.0, "unit": "mm"}
